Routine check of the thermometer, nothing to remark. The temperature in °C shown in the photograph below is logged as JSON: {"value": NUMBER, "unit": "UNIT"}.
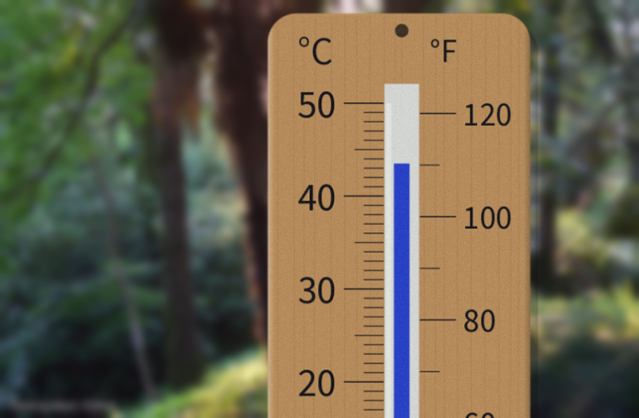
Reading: {"value": 43.5, "unit": "°C"}
